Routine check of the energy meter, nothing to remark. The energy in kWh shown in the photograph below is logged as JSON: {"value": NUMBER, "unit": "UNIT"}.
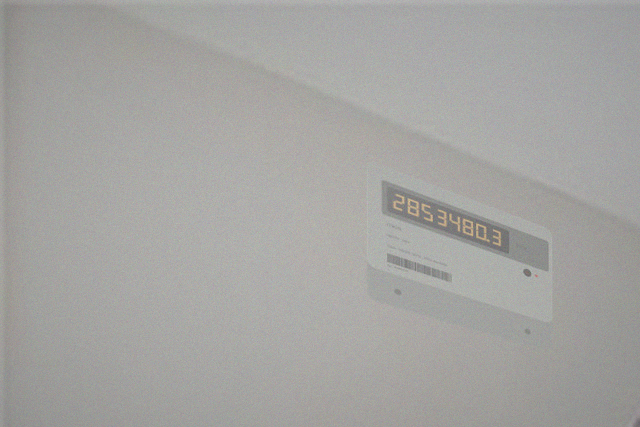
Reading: {"value": 2853480.3, "unit": "kWh"}
